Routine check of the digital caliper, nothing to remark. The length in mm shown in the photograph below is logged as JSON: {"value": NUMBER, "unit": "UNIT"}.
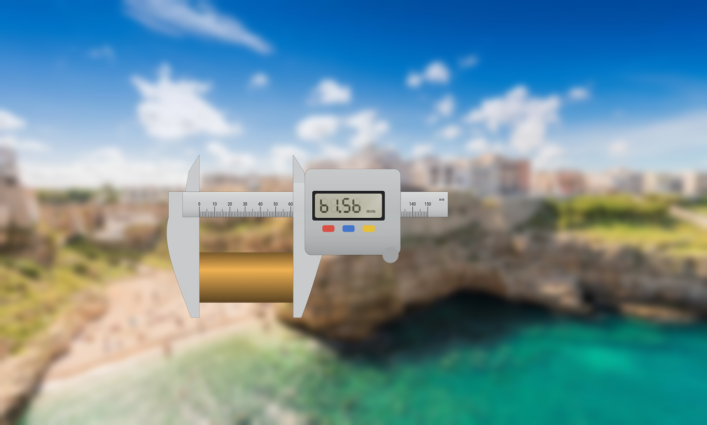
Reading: {"value": 61.56, "unit": "mm"}
